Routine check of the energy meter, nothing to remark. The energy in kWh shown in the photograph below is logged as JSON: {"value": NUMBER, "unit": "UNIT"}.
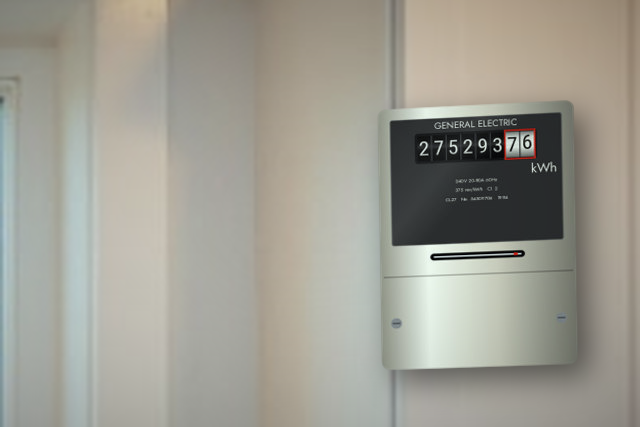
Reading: {"value": 275293.76, "unit": "kWh"}
